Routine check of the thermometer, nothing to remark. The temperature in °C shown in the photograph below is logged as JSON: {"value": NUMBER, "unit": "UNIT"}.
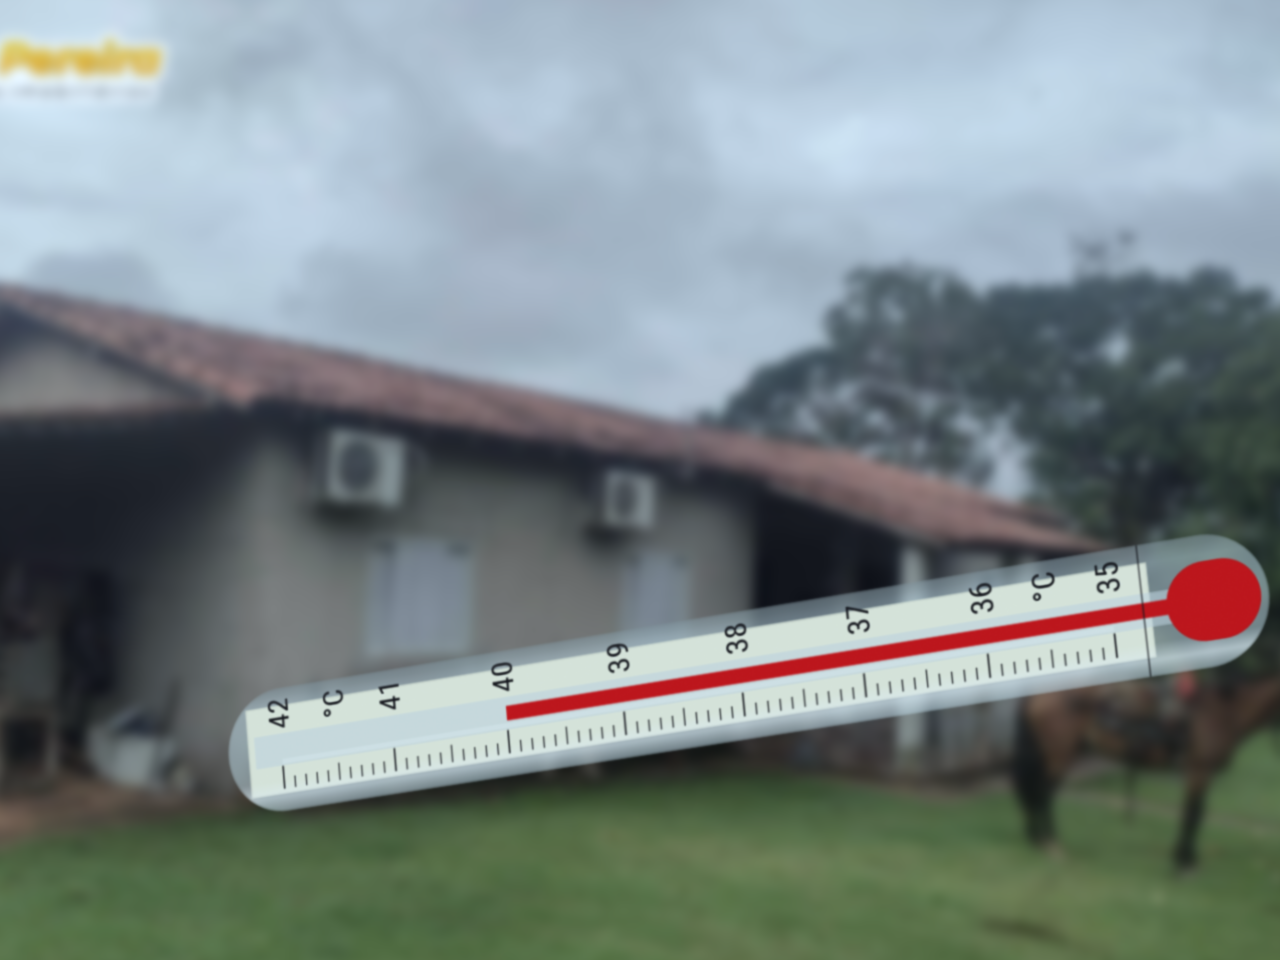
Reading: {"value": 40, "unit": "°C"}
